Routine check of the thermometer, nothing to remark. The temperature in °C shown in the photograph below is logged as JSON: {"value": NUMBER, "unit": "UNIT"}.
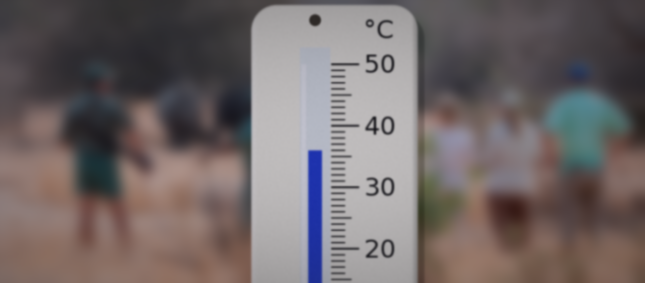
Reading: {"value": 36, "unit": "°C"}
